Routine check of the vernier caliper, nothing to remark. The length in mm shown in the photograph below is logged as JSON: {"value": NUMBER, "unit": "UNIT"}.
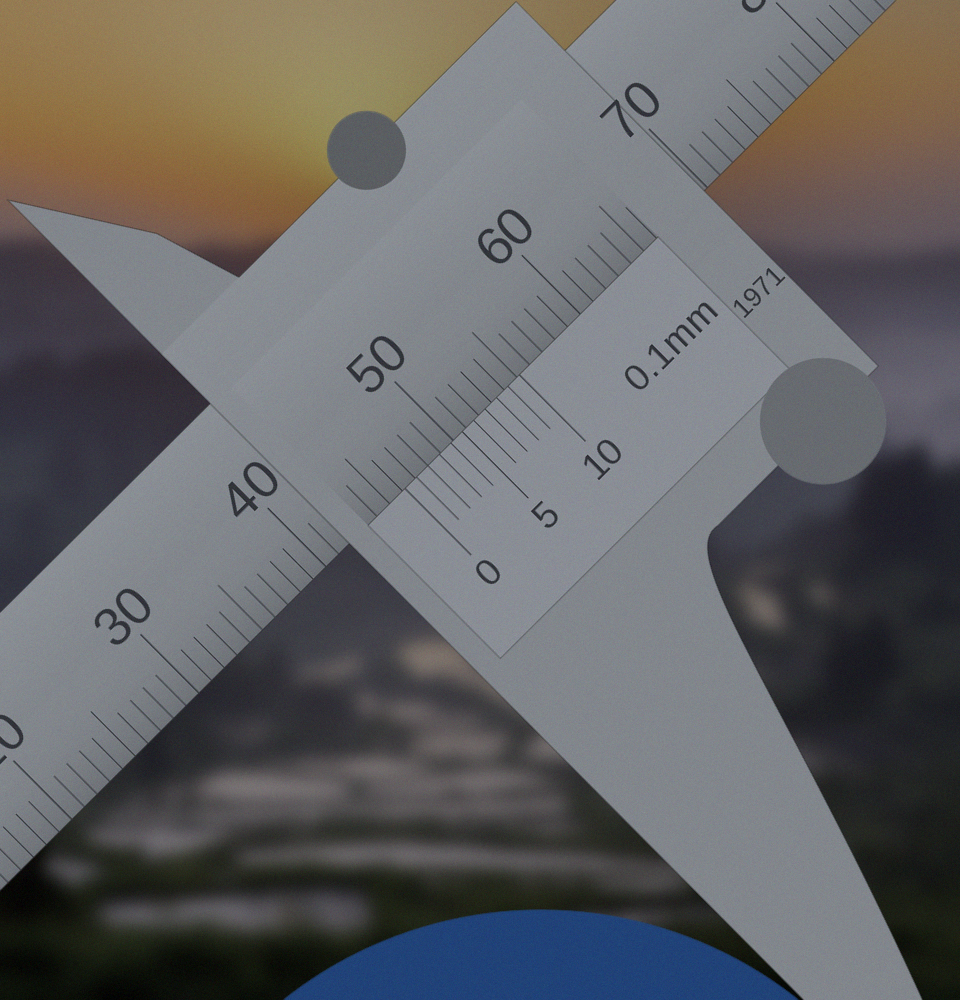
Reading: {"value": 46.2, "unit": "mm"}
